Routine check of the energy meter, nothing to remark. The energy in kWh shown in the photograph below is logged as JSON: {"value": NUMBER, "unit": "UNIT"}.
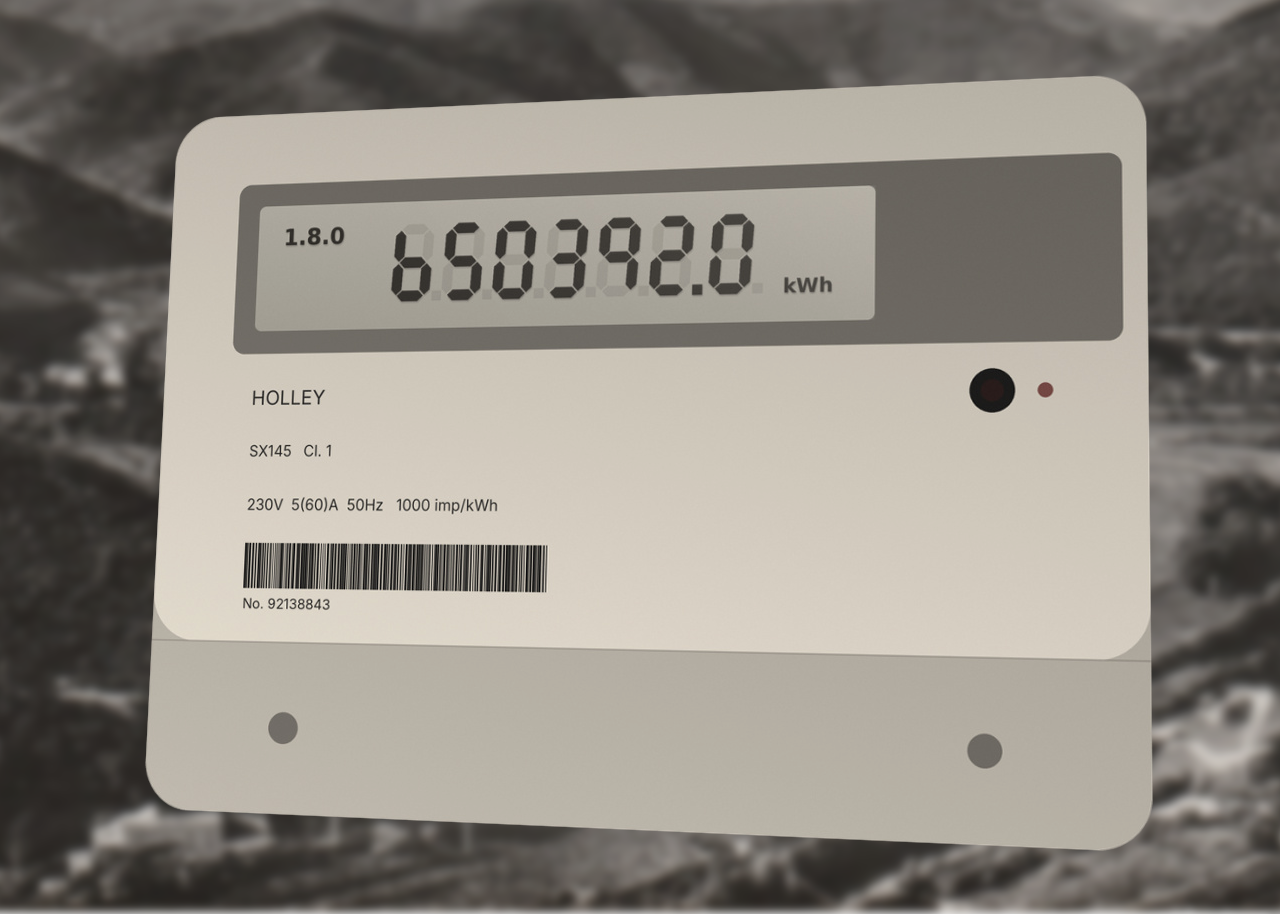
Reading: {"value": 650392.0, "unit": "kWh"}
